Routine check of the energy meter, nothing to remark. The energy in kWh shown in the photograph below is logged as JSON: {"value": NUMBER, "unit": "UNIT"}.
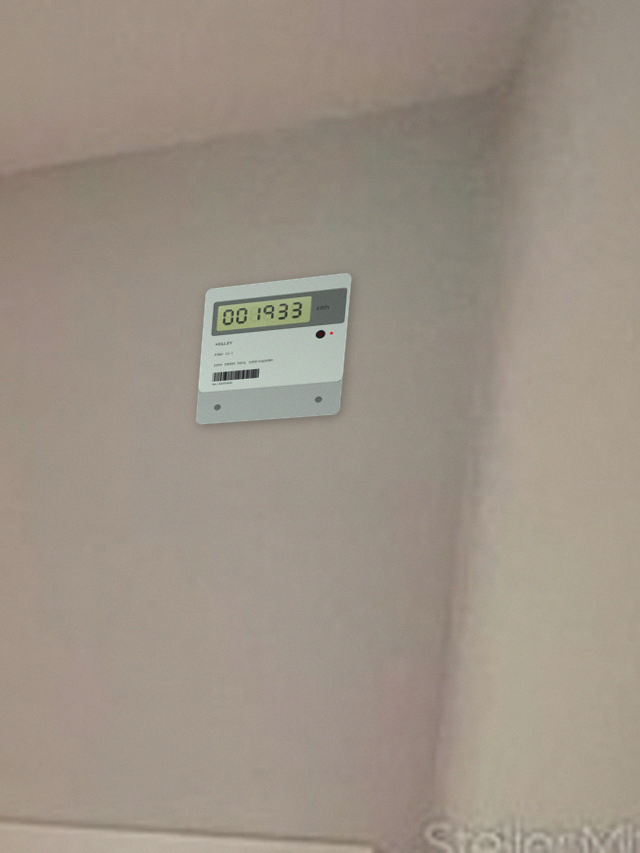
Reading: {"value": 1933, "unit": "kWh"}
